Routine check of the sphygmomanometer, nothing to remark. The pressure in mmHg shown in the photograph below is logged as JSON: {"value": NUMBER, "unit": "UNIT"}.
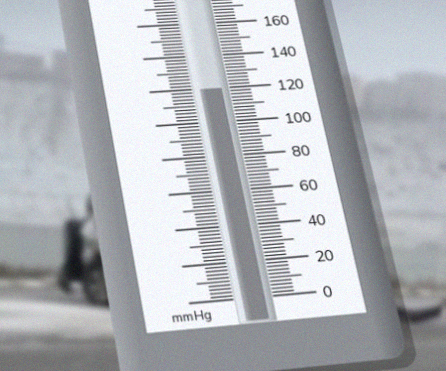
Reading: {"value": 120, "unit": "mmHg"}
